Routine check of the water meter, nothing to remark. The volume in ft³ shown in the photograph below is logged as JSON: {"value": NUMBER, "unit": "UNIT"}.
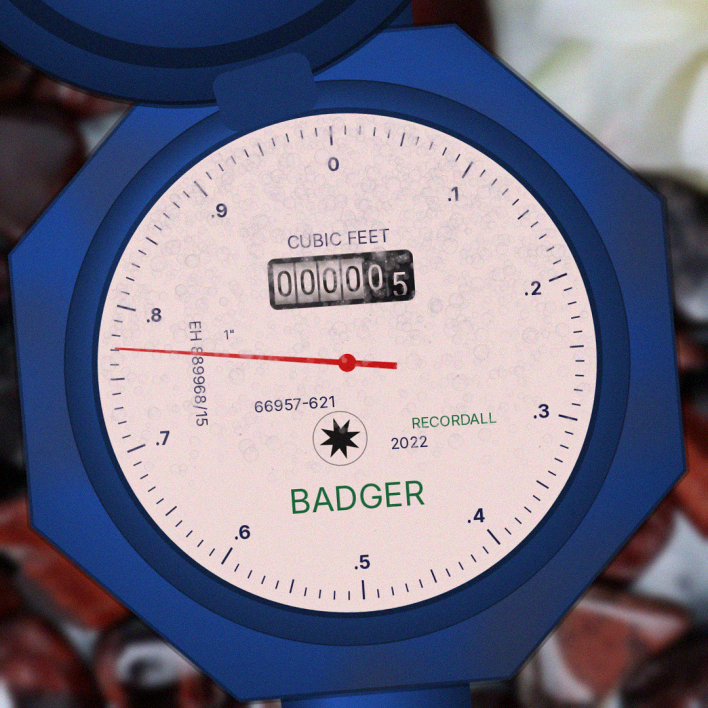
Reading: {"value": 4.77, "unit": "ft³"}
